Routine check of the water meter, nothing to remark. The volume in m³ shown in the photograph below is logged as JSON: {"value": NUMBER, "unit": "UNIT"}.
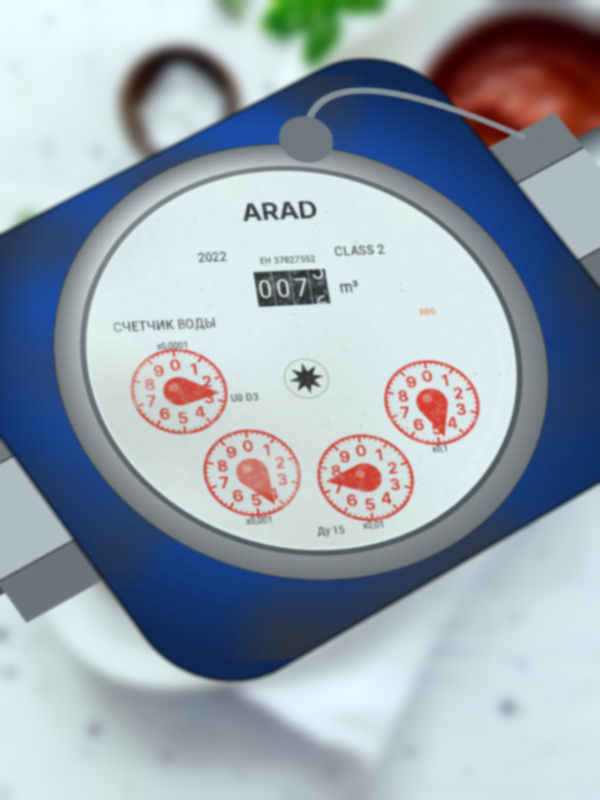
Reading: {"value": 75.4742, "unit": "m³"}
